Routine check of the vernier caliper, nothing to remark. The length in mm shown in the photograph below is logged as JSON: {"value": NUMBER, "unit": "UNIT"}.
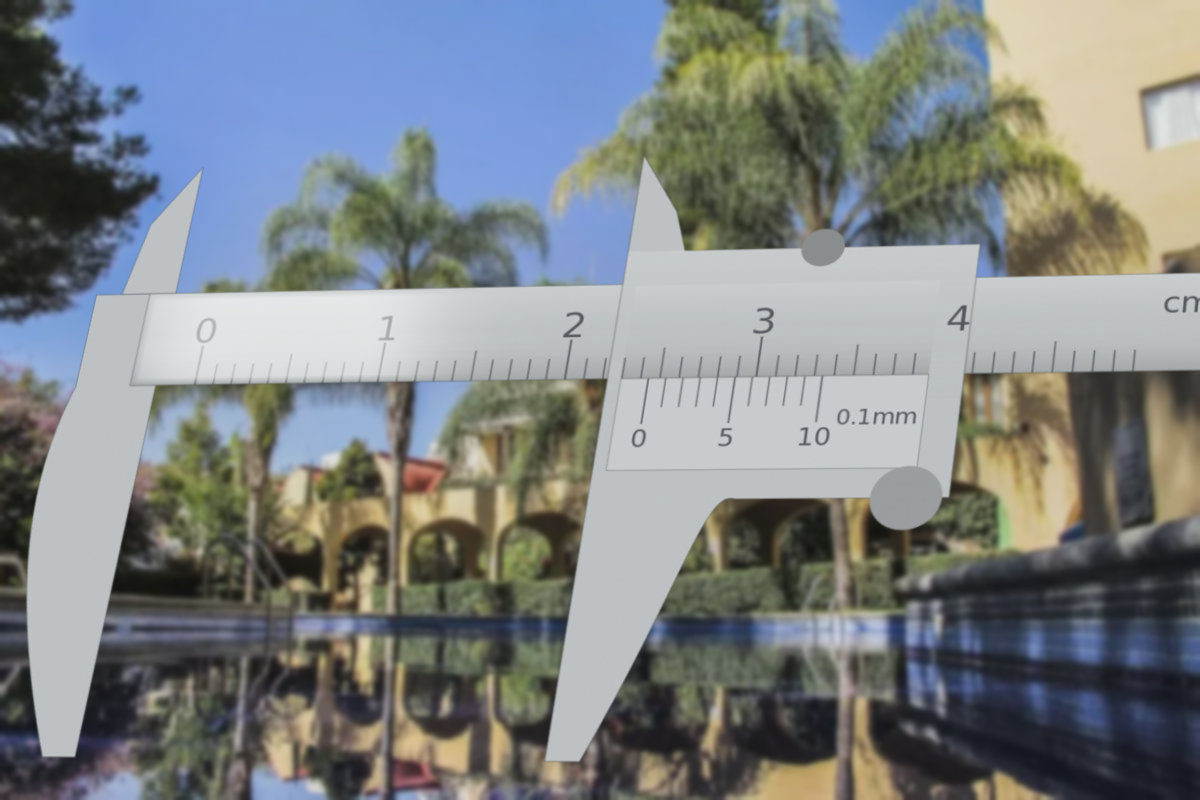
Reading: {"value": 24.4, "unit": "mm"}
